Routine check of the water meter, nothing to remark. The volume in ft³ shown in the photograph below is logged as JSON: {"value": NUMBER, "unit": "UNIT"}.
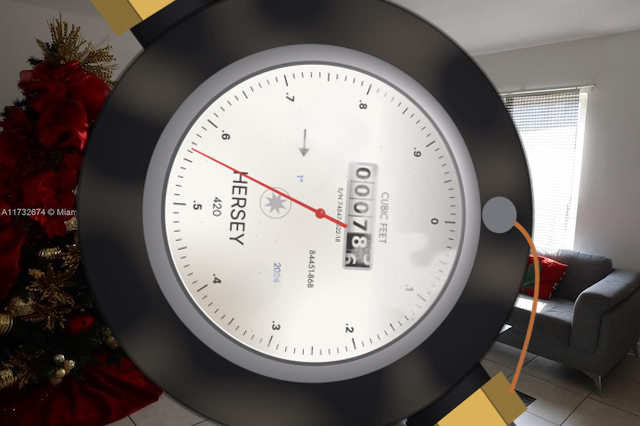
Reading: {"value": 785.56, "unit": "ft³"}
